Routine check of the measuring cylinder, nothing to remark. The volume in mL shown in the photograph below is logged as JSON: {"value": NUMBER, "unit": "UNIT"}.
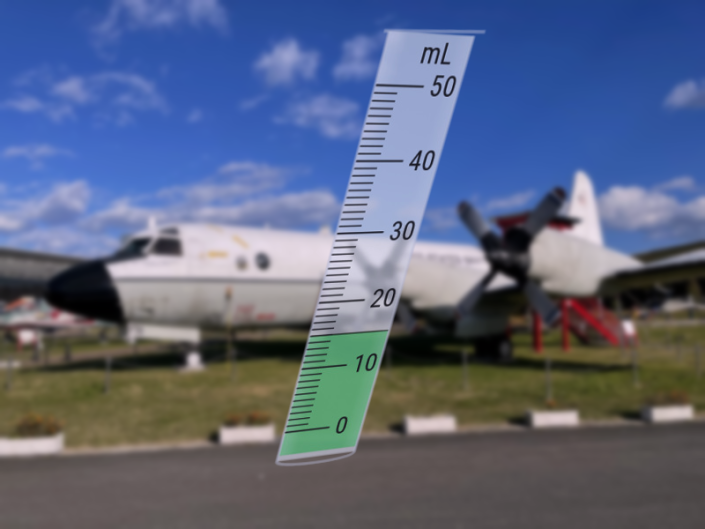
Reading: {"value": 15, "unit": "mL"}
